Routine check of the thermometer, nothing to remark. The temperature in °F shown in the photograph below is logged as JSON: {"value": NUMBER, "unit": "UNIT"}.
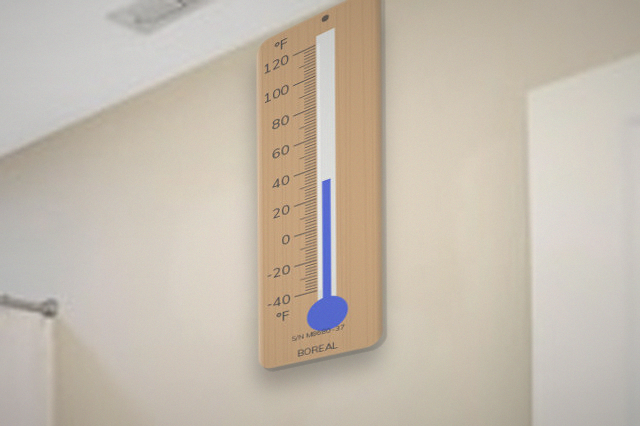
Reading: {"value": 30, "unit": "°F"}
